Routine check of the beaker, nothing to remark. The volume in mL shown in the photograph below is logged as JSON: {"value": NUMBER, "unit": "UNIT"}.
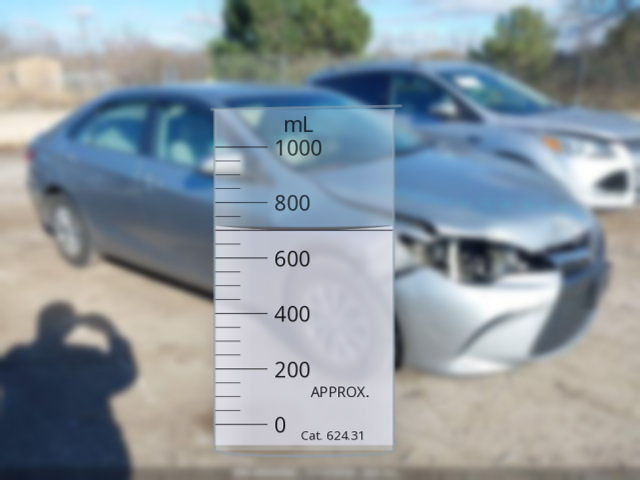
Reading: {"value": 700, "unit": "mL"}
